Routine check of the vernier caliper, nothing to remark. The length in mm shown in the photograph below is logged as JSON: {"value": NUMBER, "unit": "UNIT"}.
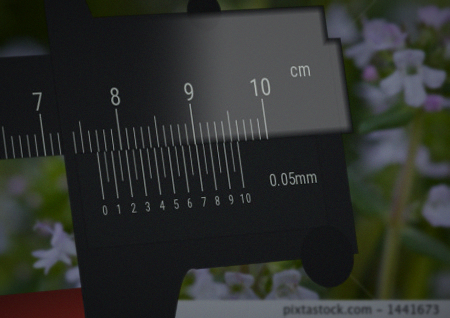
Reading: {"value": 76.8, "unit": "mm"}
